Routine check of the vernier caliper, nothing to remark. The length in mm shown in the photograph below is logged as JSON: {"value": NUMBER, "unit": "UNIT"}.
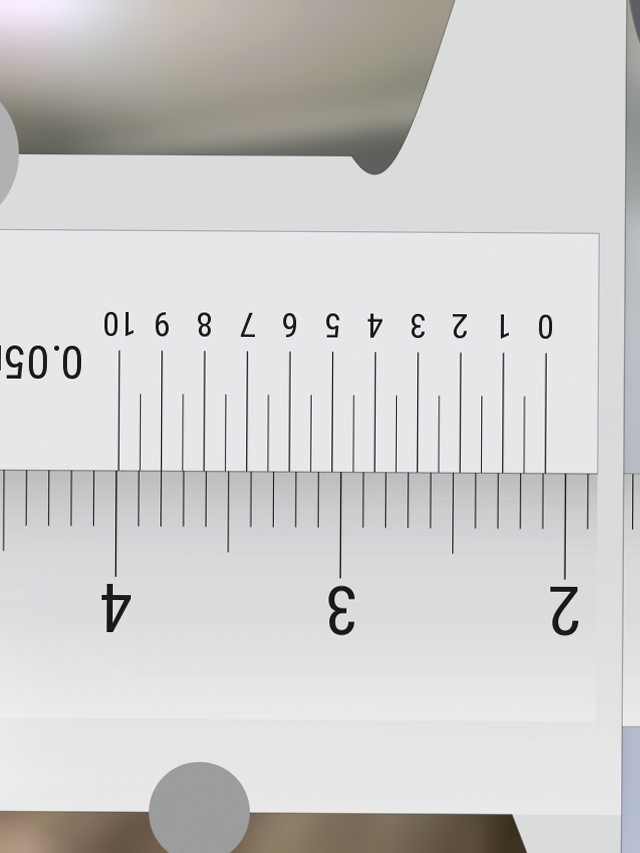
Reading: {"value": 20.9, "unit": "mm"}
